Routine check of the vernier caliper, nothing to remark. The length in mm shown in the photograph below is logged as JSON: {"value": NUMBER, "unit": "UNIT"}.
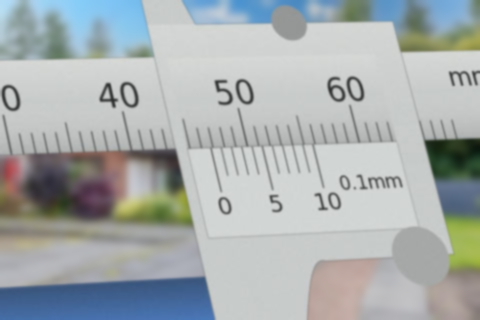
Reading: {"value": 46.8, "unit": "mm"}
